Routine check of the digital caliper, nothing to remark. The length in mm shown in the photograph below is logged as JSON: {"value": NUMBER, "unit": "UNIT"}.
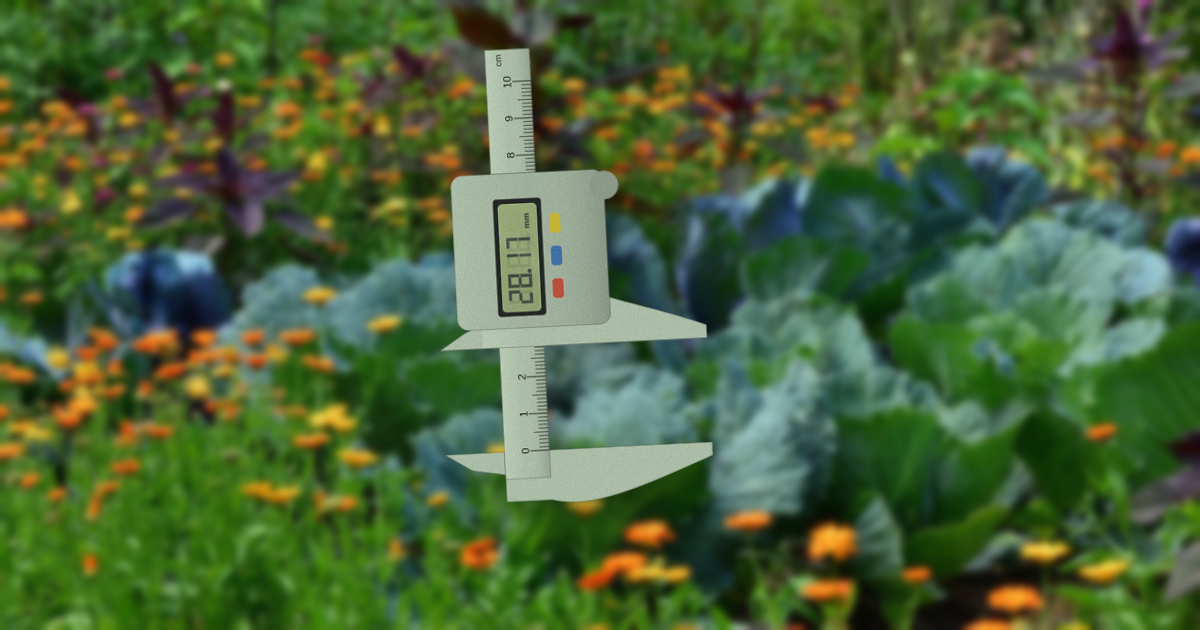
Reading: {"value": 28.17, "unit": "mm"}
